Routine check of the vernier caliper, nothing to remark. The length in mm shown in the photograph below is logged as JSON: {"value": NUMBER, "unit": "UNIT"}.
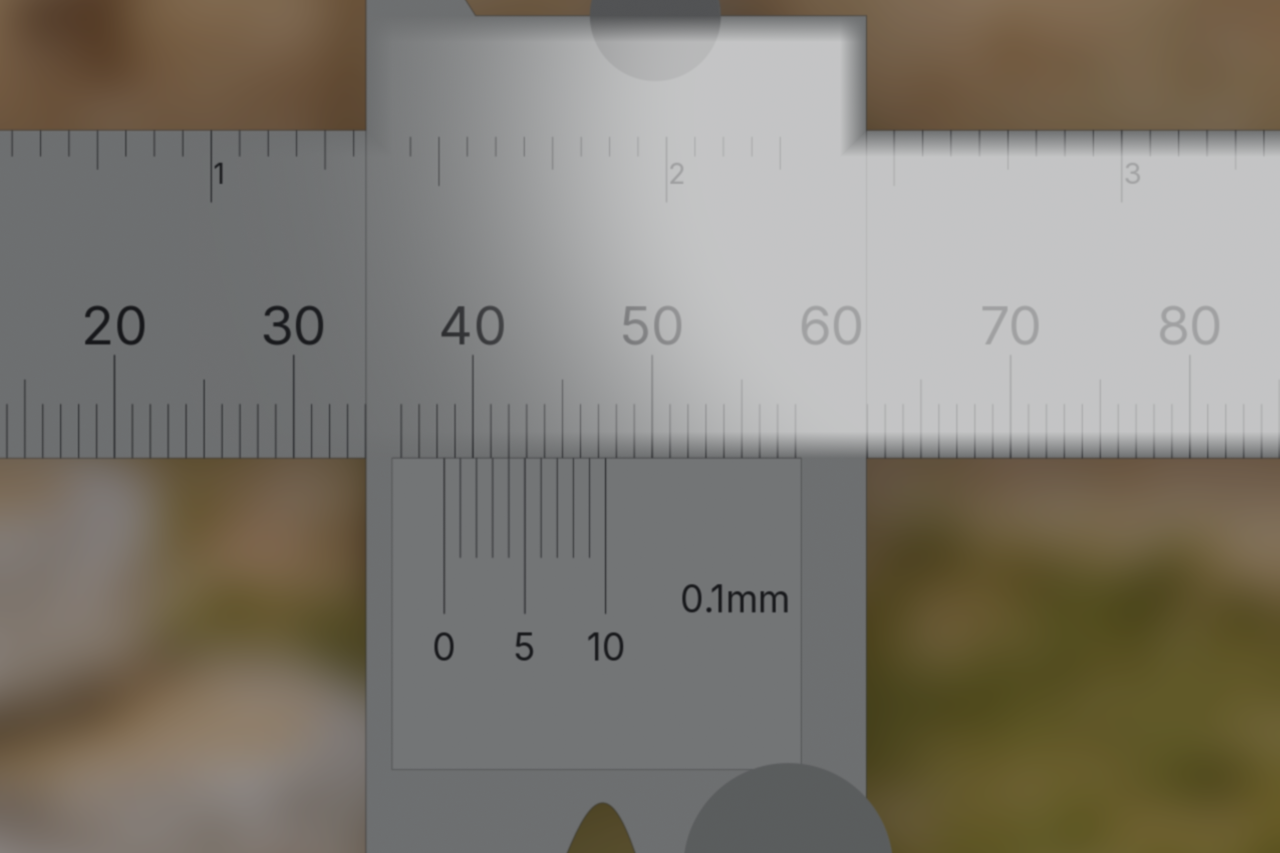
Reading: {"value": 38.4, "unit": "mm"}
